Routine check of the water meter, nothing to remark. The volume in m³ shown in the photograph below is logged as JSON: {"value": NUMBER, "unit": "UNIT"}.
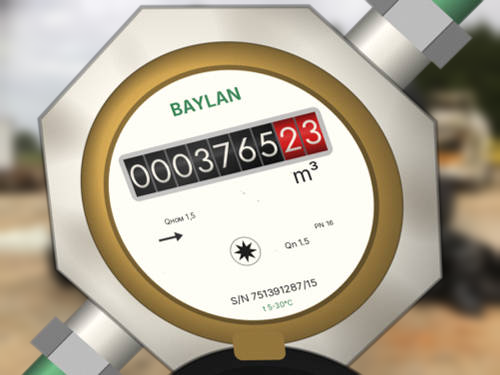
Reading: {"value": 3765.23, "unit": "m³"}
